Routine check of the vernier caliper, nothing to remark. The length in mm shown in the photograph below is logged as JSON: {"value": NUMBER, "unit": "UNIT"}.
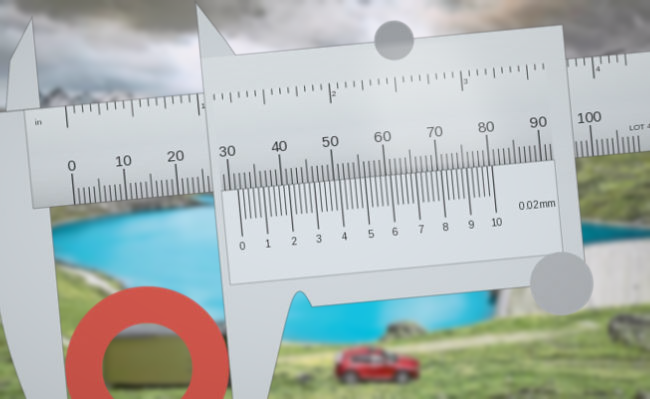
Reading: {"value": 31.5, "unit": "mm"}
